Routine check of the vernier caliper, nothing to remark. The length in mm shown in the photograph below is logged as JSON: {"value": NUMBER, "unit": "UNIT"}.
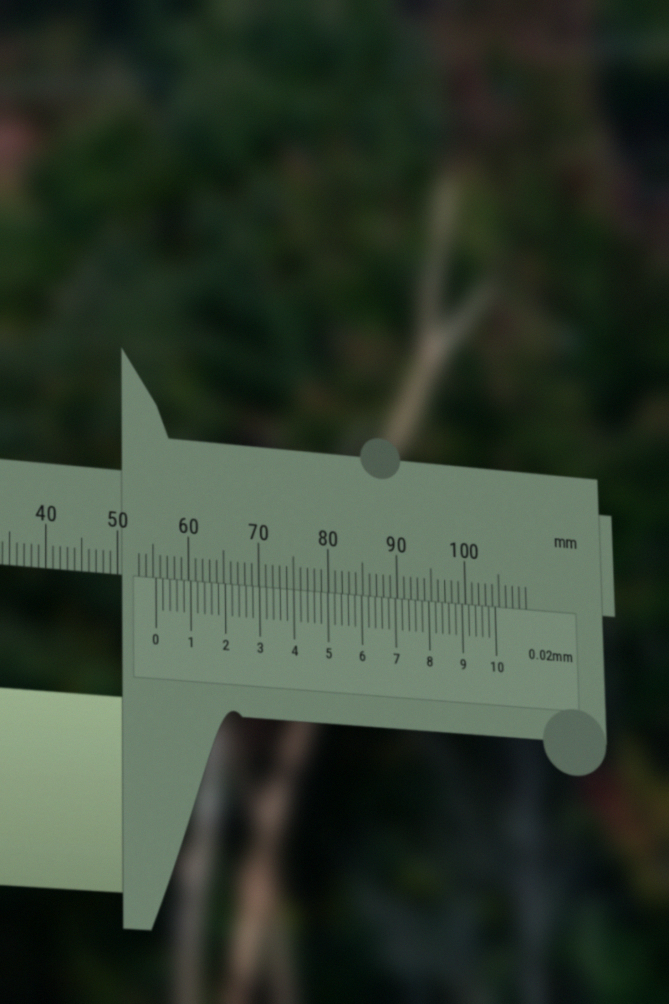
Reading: {"value": 55.4, "unit": "mm"}
